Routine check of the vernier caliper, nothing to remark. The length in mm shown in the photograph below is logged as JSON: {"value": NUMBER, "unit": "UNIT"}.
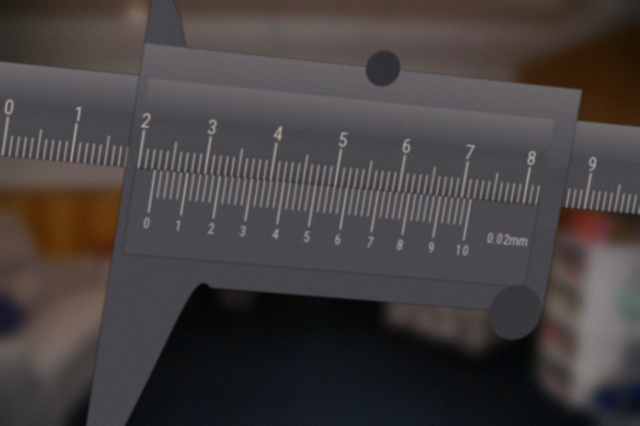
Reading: {"value": 22.5, "unit": "mm"}
